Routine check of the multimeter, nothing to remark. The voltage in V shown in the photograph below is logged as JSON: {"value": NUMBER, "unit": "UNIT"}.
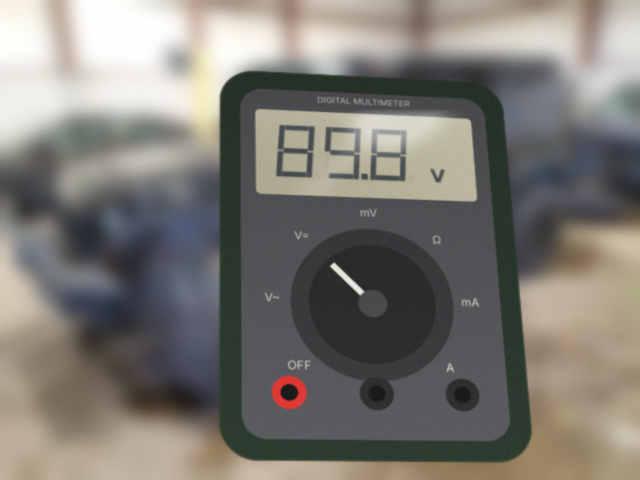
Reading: {"value": 89.8, "unit": "V"}
